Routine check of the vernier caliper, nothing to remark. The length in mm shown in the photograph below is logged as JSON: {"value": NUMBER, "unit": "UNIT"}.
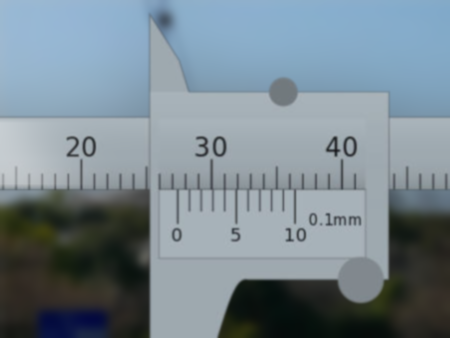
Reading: {"value": 27.4, "unit": "mm"}
